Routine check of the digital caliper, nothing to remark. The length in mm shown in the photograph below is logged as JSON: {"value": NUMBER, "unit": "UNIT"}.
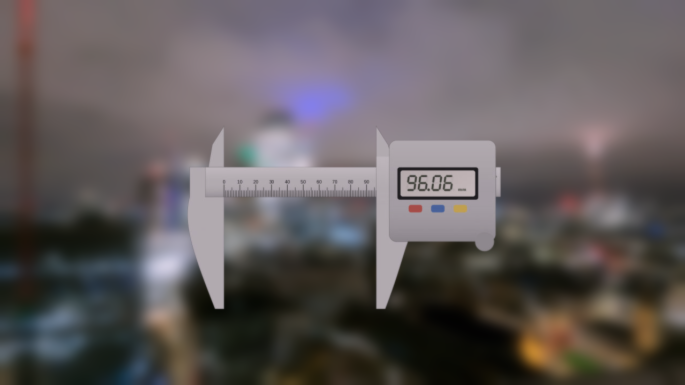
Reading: {"value": 96.06, "unit": "mm"}
